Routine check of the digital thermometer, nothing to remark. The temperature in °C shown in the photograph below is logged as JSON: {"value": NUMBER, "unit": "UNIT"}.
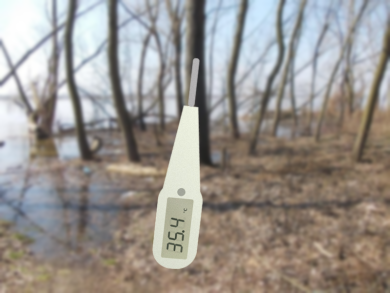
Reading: {"value": 35.4, "unit": "°C"}
